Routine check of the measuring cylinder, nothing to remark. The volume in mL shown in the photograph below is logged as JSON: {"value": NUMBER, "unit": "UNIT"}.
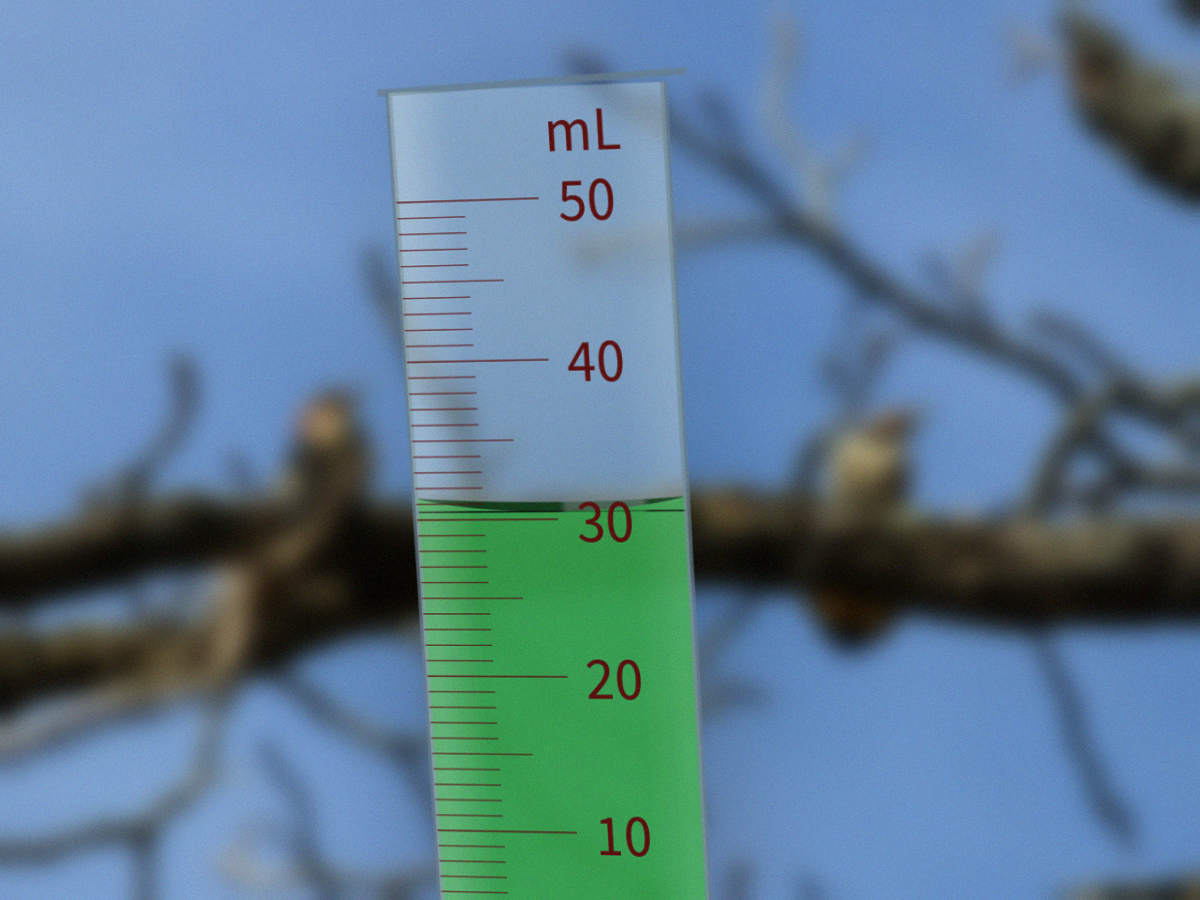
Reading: {"value": 30.5, "unit": "mL"}
